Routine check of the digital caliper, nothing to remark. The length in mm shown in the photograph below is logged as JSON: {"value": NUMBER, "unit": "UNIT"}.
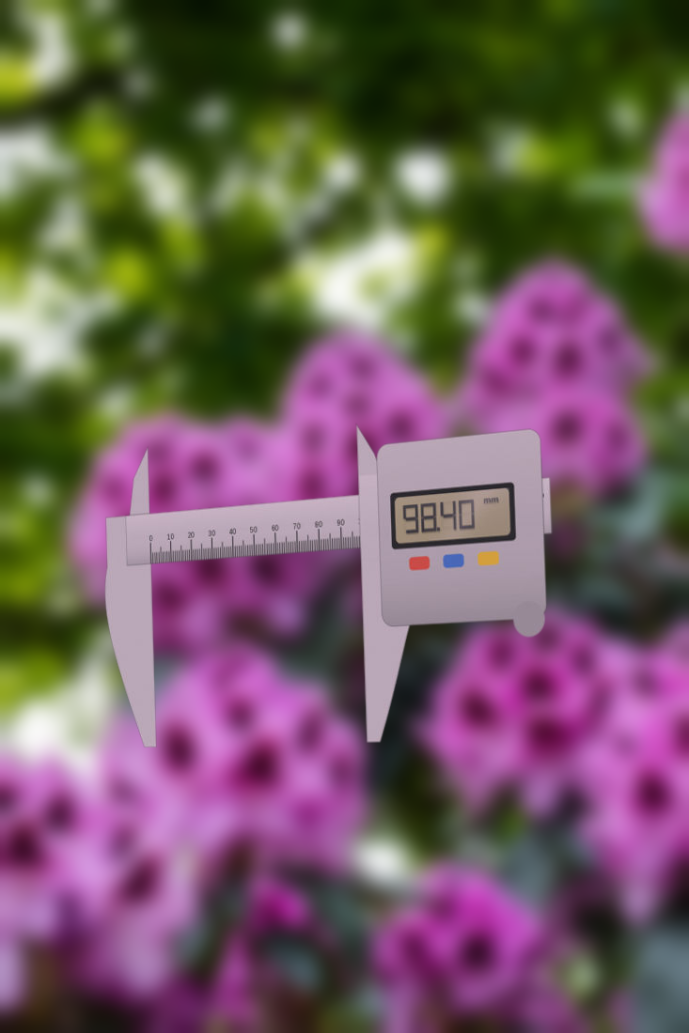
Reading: {"value": 98.40, "unit": "mm"}
